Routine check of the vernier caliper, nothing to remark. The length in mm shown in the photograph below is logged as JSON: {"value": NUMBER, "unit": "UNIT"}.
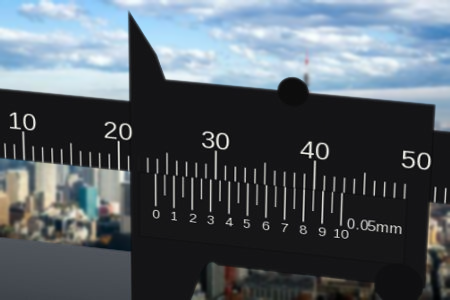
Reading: {"value": 23.8, "unit": "mm"}
